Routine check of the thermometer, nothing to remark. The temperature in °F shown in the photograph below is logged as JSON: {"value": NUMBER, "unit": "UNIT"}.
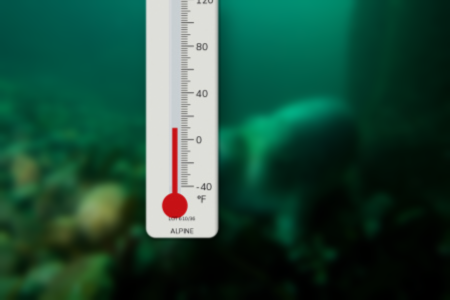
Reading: {"value": 10, "unit": "°F"}
